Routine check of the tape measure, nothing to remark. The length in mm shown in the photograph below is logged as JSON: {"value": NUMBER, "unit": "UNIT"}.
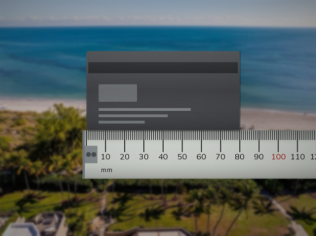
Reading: {"value": 80, "unit": "mm"}
